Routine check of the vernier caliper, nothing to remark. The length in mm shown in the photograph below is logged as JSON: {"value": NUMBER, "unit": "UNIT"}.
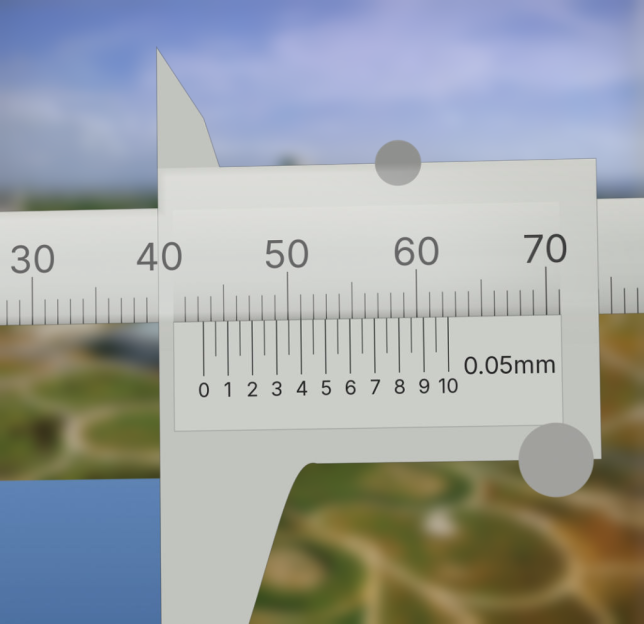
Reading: {"value": 43.4, "unit": "mm"}
